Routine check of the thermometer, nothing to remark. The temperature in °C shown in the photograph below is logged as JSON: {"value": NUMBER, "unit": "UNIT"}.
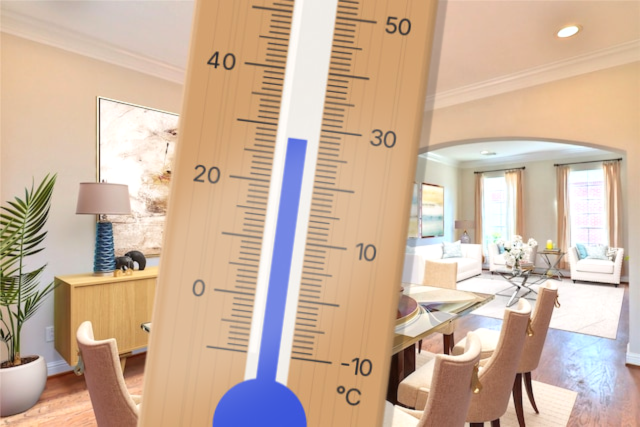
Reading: {"value": 28, "unit": "°C"}
